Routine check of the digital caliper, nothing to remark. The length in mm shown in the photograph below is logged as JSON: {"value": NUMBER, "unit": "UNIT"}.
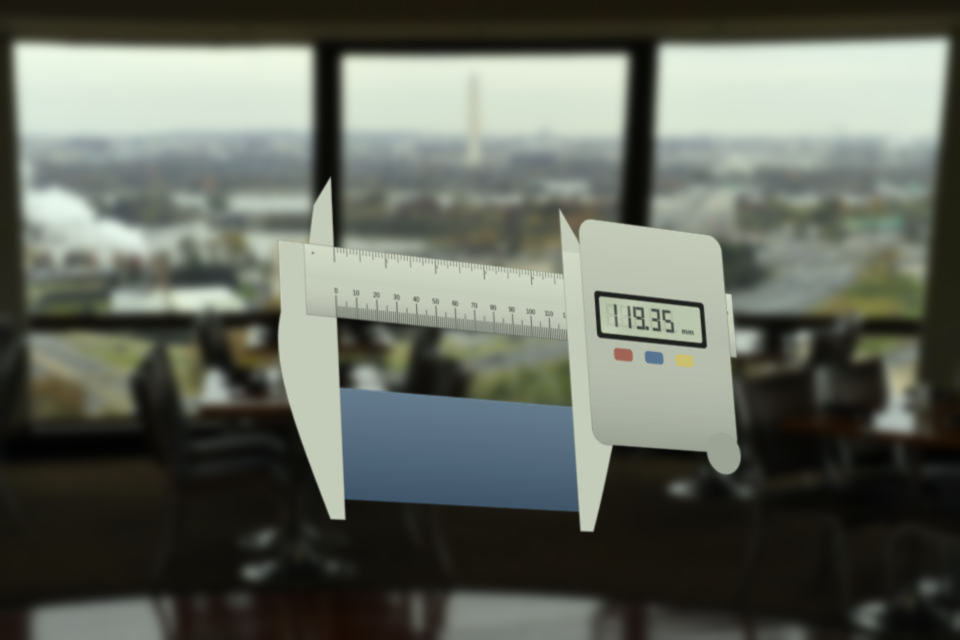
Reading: {"value": 119.35, "unit": "mm"}
